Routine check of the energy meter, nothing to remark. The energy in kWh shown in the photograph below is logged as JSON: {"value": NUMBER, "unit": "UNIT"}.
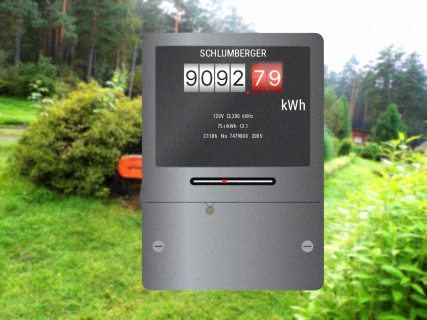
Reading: {"value": 9092.79, "unit": "kWh"}
